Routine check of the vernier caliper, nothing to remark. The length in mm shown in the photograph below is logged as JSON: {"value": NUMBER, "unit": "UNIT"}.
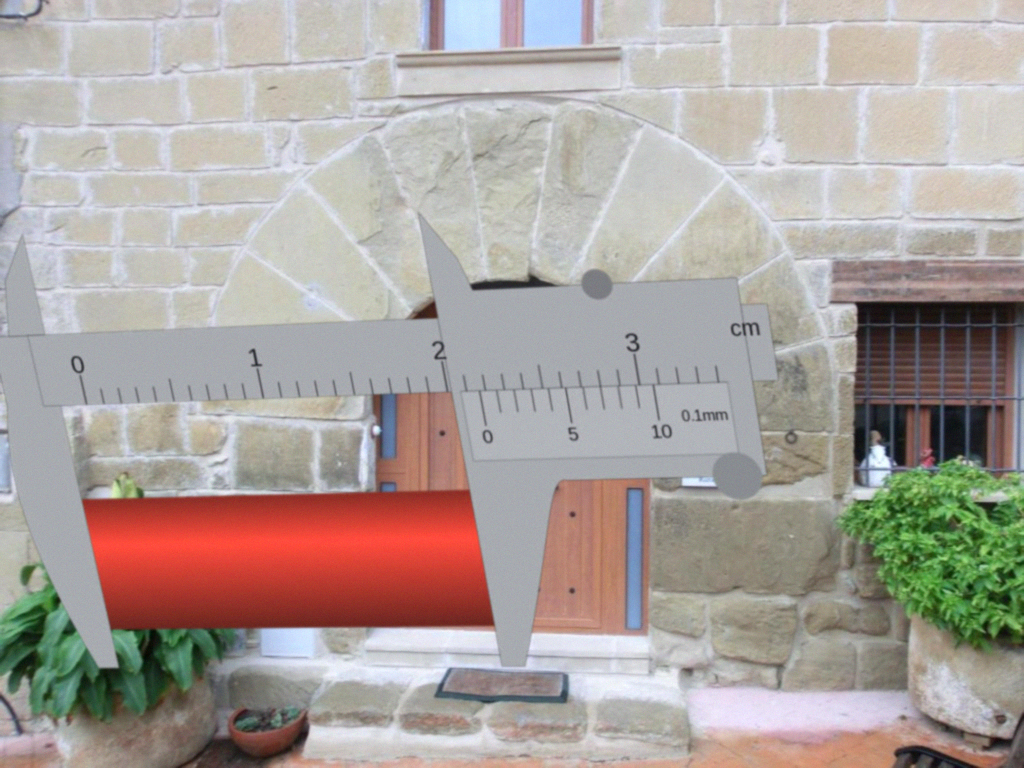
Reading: {"value": 21.7, "unit": "mm"}
